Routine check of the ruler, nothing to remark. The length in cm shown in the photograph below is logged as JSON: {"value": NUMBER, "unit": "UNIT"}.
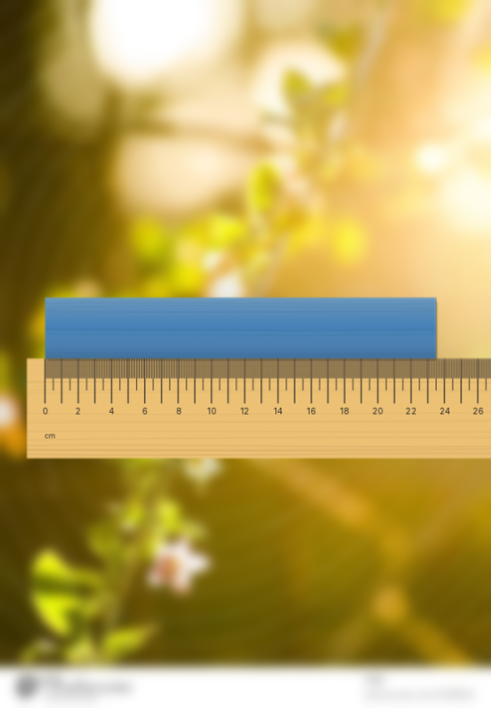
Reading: {"value": 23.5, "unit": "cm"}
